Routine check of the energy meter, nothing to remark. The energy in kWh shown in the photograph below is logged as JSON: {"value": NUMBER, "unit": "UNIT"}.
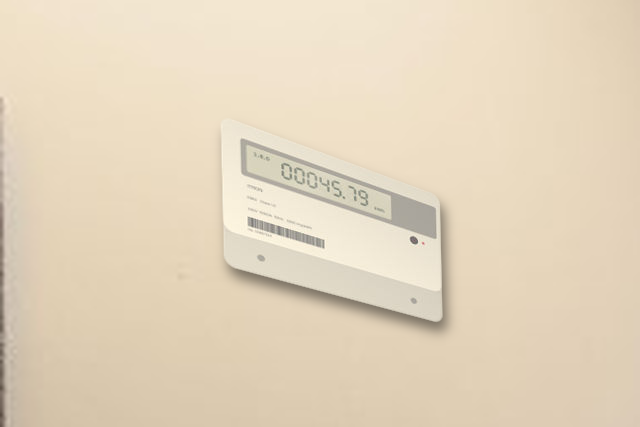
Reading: {"value": 45.79, "unit": "kWh"}
